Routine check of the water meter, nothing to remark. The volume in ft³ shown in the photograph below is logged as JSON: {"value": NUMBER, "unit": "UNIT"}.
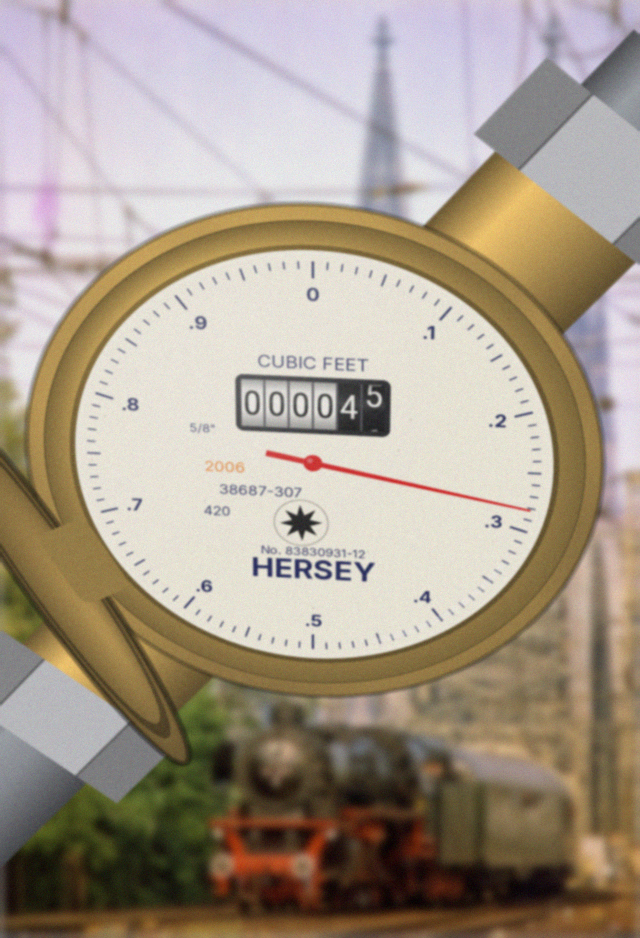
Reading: {"value": 45.28, "unit": "ft³"}
